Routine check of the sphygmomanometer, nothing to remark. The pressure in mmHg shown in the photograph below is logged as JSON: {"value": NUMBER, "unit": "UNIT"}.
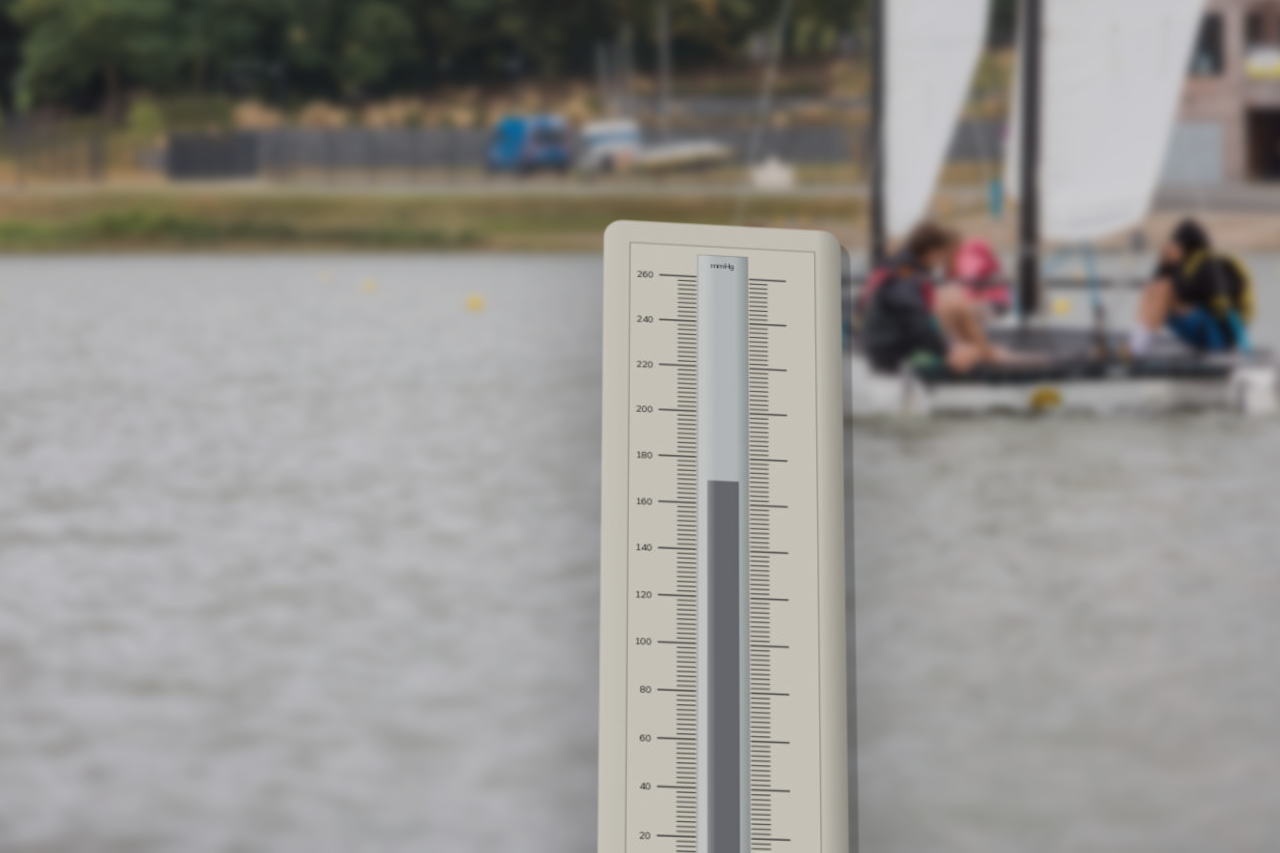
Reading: {"value": 170, "unit": "mmHg"}
